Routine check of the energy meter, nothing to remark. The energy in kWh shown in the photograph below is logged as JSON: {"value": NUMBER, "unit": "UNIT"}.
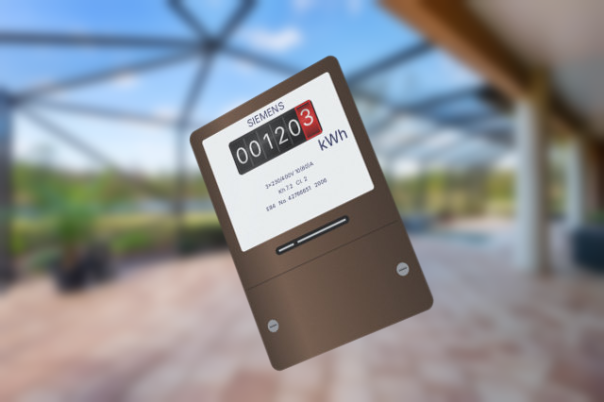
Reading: {"value": 120.3, "unit": "kWh"}
